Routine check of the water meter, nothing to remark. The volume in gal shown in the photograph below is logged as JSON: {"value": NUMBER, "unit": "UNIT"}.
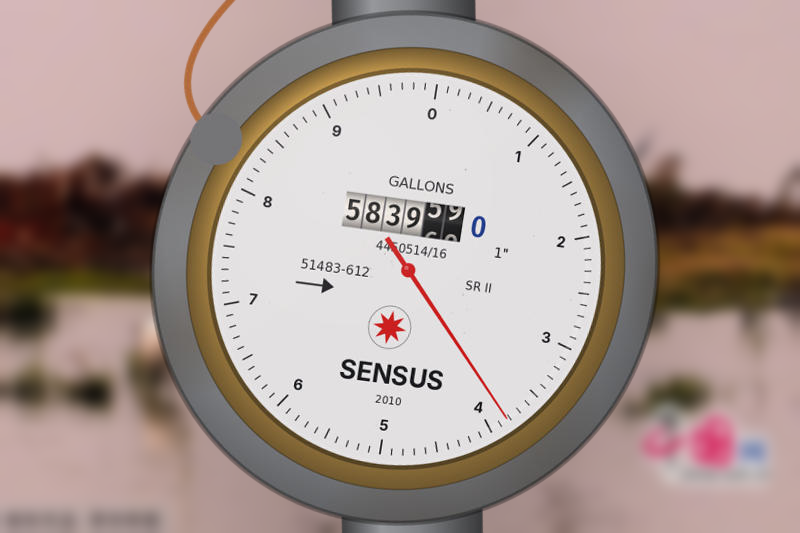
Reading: {"value": 5839593.8, "unit": "gal"}
